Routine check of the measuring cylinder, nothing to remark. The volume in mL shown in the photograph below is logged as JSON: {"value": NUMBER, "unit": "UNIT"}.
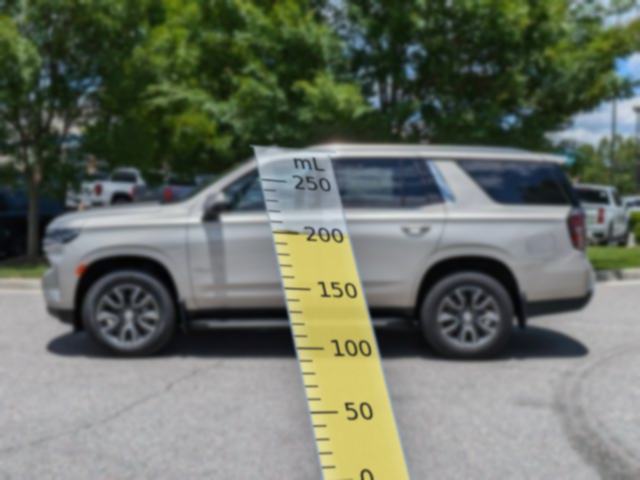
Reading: {"value": 200, "unit": "mL"}
